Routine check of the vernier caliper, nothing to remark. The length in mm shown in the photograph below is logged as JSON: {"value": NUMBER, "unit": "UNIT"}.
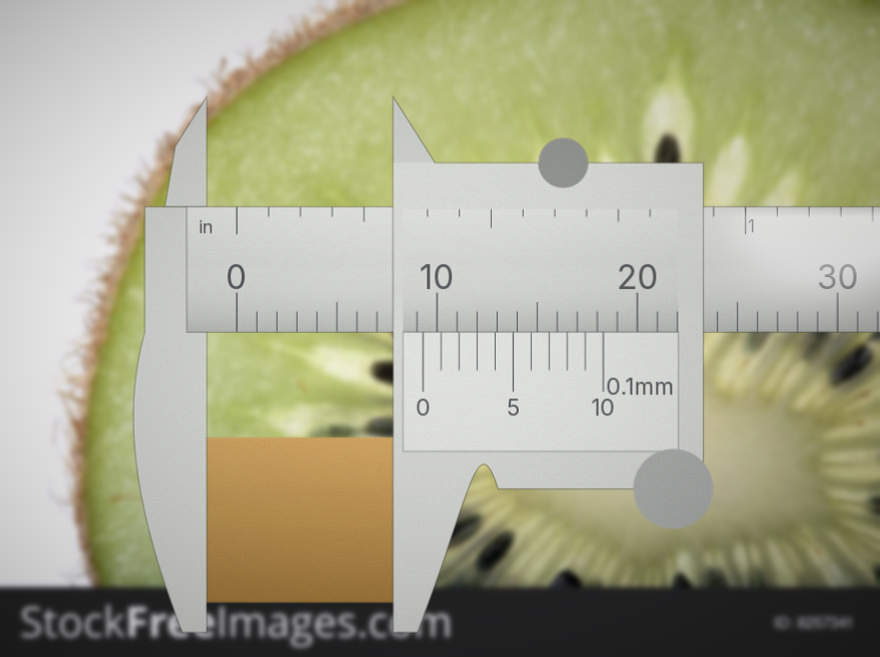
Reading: {"value": 9.3, "unit": "mm"}
